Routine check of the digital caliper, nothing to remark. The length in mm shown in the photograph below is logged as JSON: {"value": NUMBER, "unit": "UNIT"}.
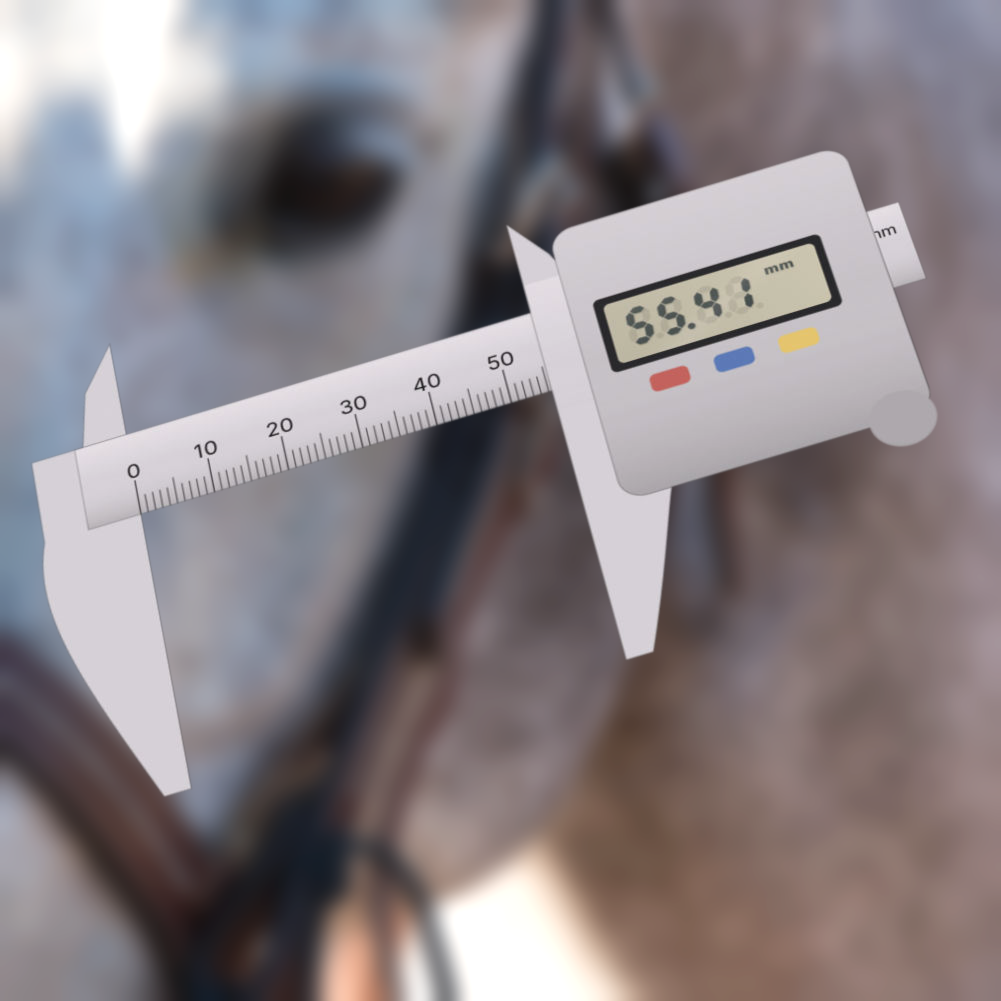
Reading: {"value": 55.41, "unit": "mm"}
